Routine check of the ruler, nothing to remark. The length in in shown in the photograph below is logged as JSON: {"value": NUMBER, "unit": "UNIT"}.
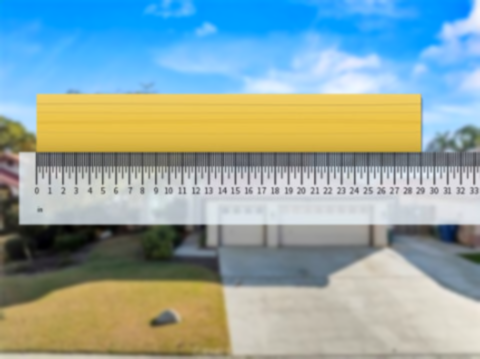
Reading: {"value": 29, "unit": "in"}
